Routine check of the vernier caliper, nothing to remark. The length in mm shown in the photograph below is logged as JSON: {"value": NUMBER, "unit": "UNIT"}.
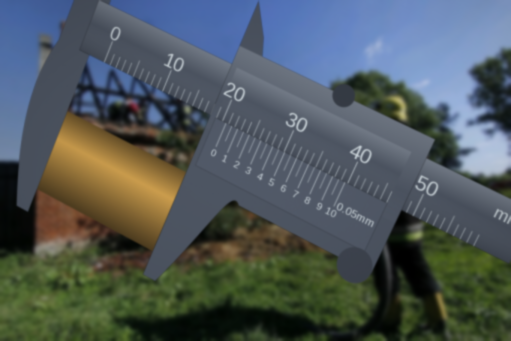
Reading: {"value": 20.6, "unit": "mm"}
